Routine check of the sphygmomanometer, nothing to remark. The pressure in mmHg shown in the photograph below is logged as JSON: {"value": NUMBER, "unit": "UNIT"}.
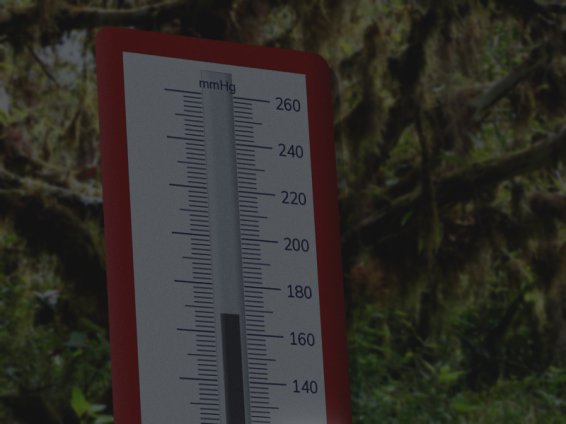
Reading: {"value": 168, "unit": "mmHg"}
